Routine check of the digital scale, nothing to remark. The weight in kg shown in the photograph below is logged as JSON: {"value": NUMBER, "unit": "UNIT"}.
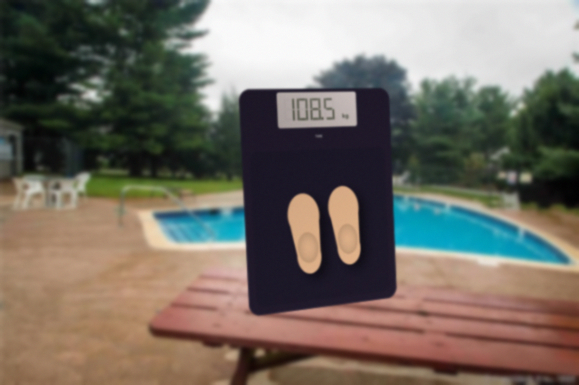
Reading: {"value": 108.5, "unit": "kg"}
